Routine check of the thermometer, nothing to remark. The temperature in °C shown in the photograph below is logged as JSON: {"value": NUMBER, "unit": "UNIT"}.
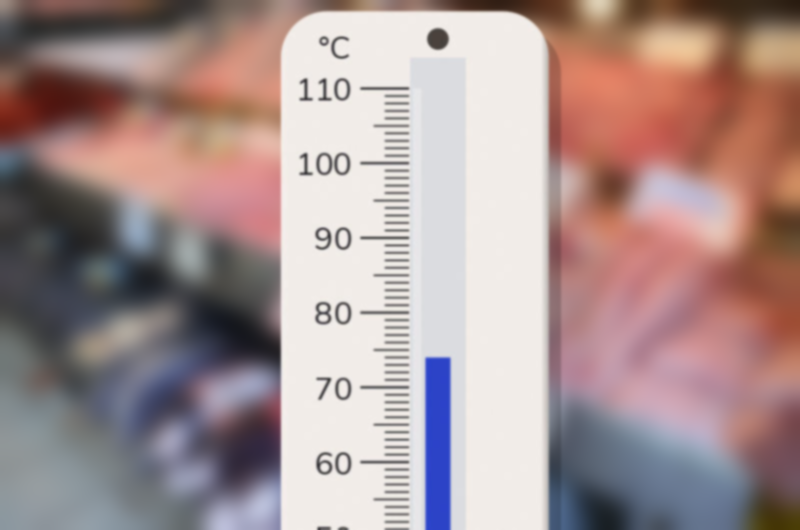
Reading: {"value": 74, "unit": "°C"}
